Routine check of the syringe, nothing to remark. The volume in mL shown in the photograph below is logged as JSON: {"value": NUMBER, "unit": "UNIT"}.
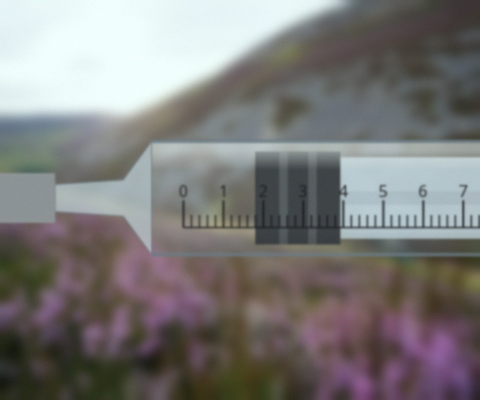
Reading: {"value": 1.8, "unit": "mL"}
